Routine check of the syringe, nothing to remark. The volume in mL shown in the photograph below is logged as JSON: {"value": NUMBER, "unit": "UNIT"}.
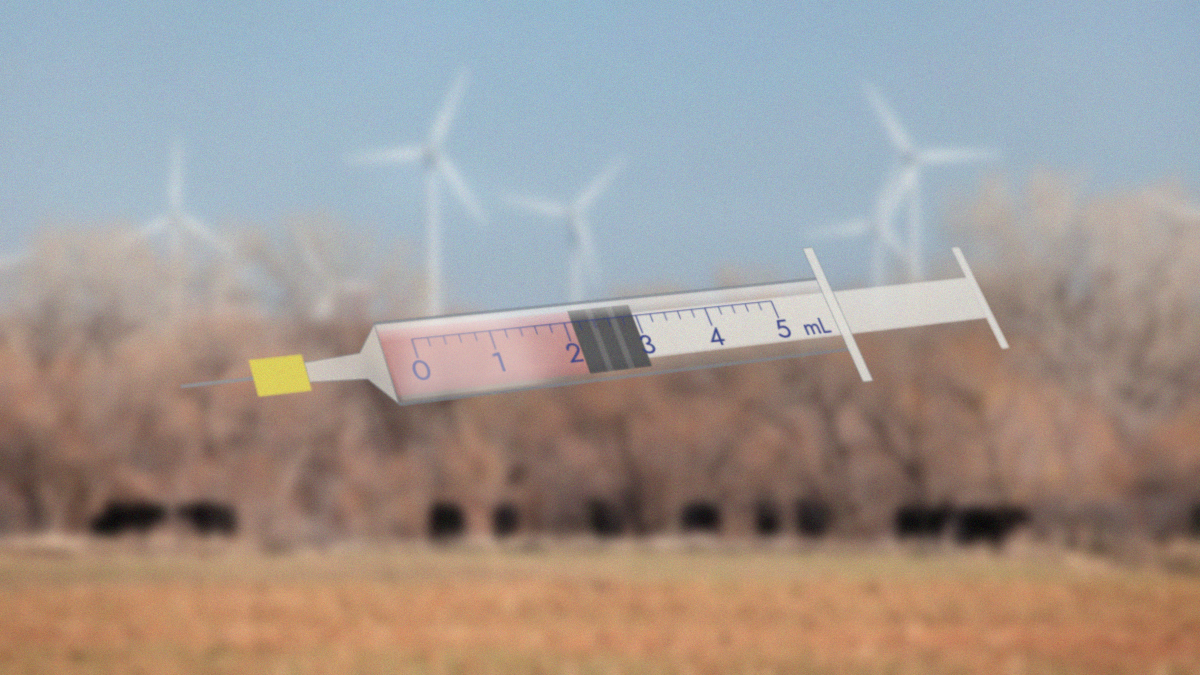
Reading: {"value": 2.1, "unit": "mL"}
